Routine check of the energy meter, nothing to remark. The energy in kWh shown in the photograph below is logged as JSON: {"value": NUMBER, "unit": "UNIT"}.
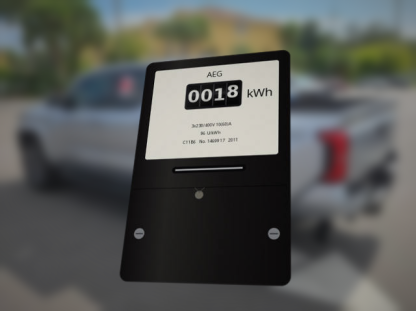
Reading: {"value": 18, "unit": "kWh"}
